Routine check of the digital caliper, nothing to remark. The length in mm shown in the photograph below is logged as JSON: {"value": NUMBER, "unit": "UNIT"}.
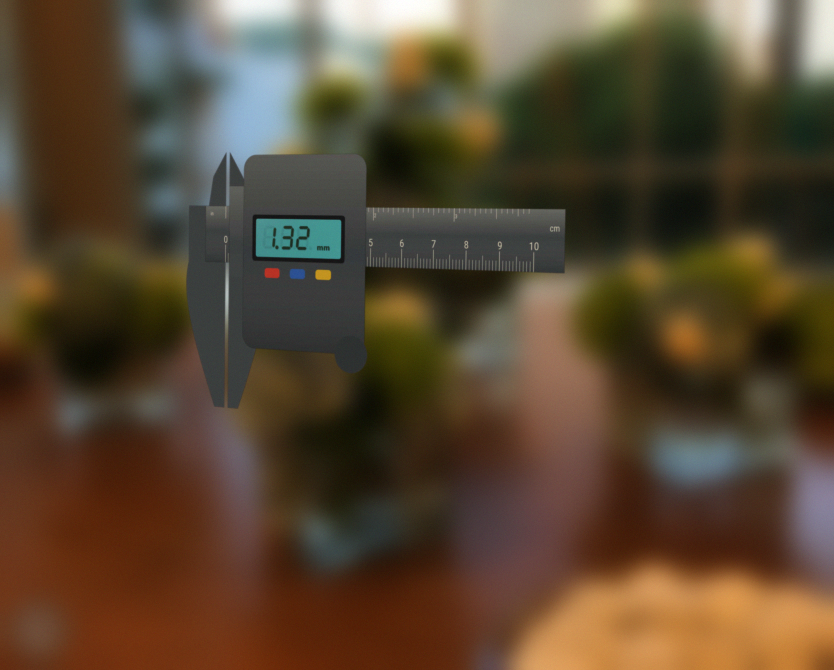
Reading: {"value": 1.32, "unit": "mm"}
